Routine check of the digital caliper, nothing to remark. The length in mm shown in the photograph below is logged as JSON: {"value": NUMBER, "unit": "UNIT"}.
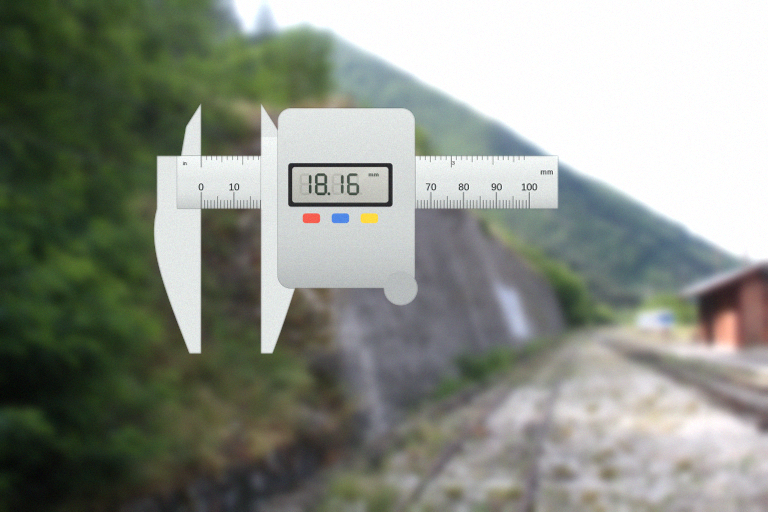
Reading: {"value": 18.16, "unit": "mm"}
